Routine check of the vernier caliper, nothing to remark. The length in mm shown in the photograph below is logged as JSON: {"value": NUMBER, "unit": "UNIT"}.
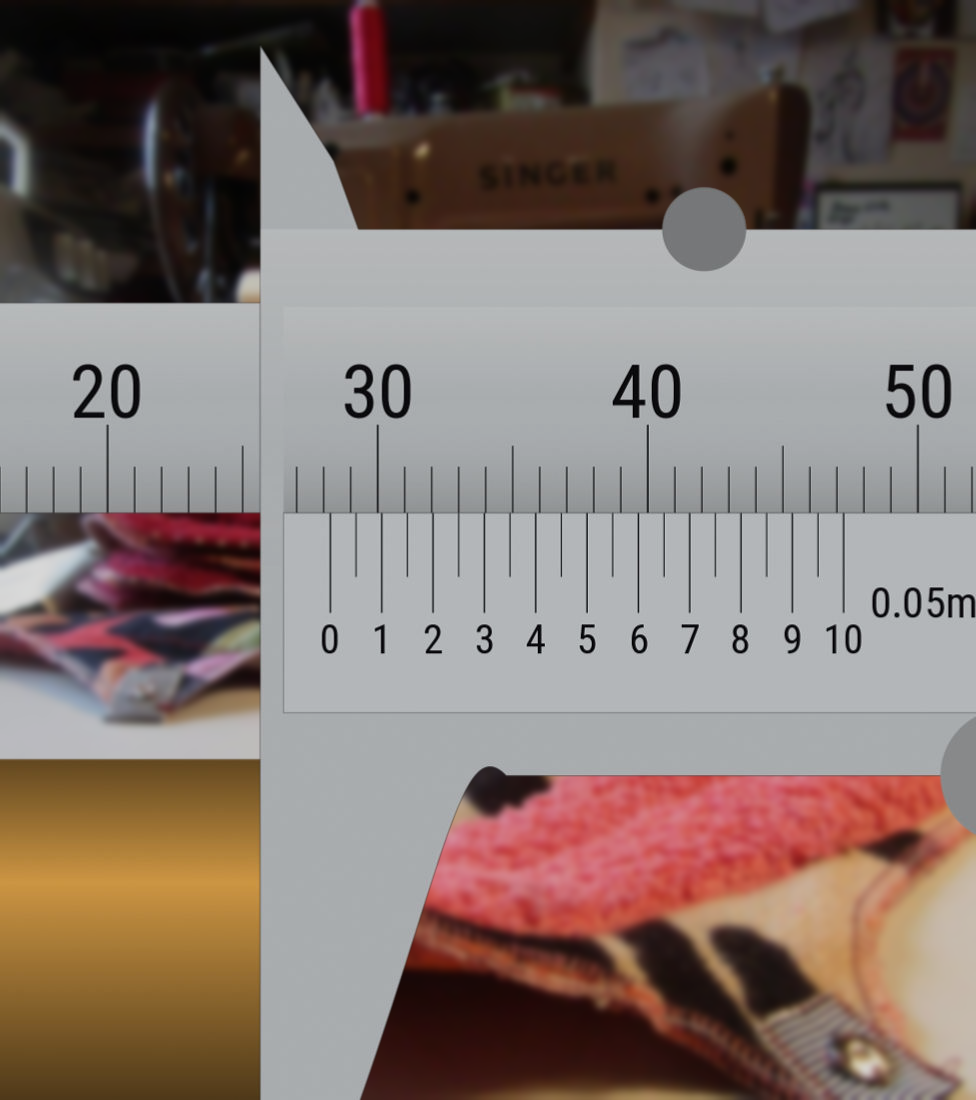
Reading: {"value": 28.25, "unit": "mm"}
